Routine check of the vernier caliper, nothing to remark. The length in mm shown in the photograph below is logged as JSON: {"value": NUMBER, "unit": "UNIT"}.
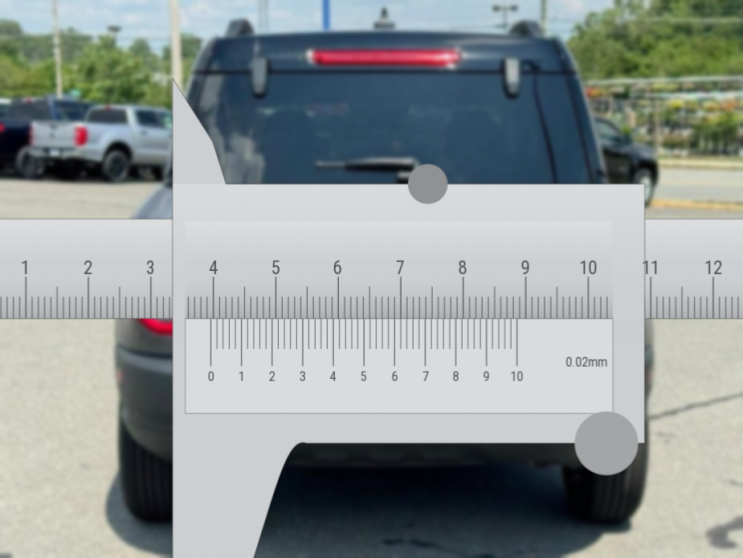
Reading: {"value": 39.6, "unit": "mm"}
